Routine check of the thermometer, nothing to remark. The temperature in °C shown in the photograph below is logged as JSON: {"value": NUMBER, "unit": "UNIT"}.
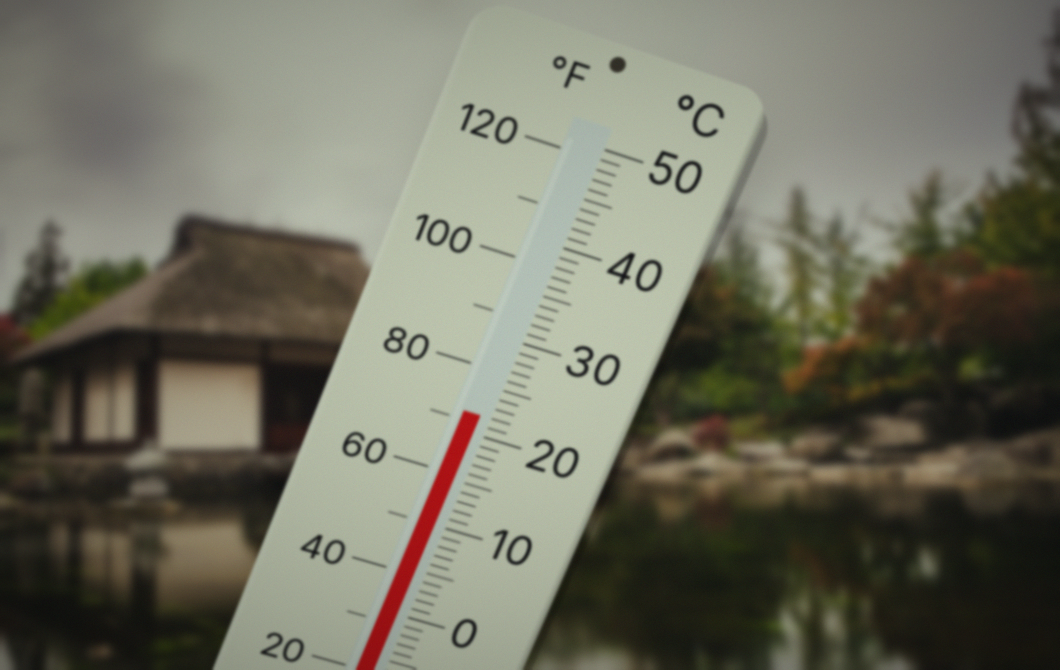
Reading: {"value": 22, "unit": "°C"}
